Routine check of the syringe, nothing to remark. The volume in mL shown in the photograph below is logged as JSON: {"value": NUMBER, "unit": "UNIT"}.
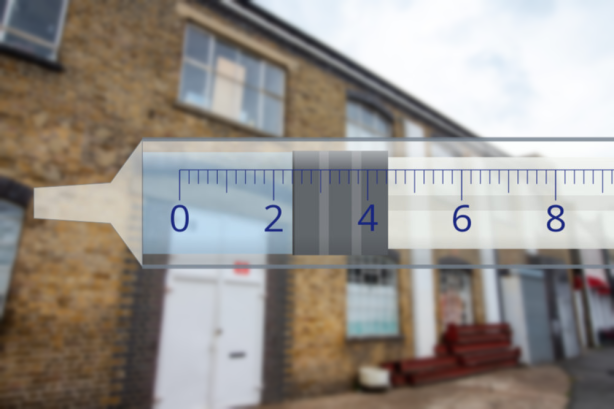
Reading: {"value": 2.4, "unit": "mL"}
